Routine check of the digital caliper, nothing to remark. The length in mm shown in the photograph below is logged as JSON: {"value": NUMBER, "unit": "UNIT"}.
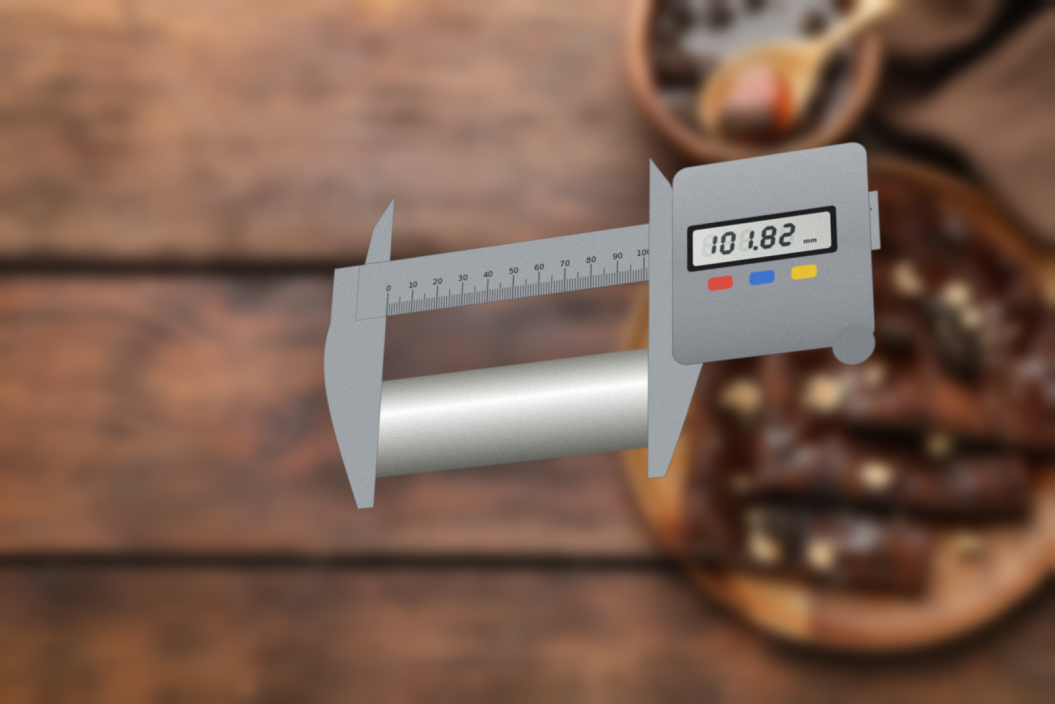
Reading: {"value": 101.82, "unit": "mm"}
